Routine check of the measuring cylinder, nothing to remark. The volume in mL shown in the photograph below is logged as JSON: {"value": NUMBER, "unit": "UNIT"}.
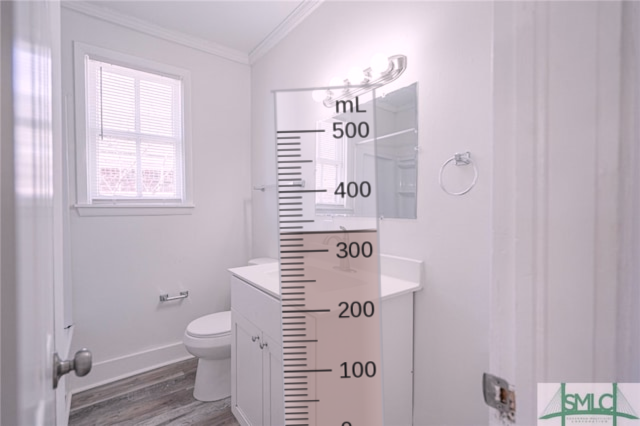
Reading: {"value": 330, "unit": "mL"}
